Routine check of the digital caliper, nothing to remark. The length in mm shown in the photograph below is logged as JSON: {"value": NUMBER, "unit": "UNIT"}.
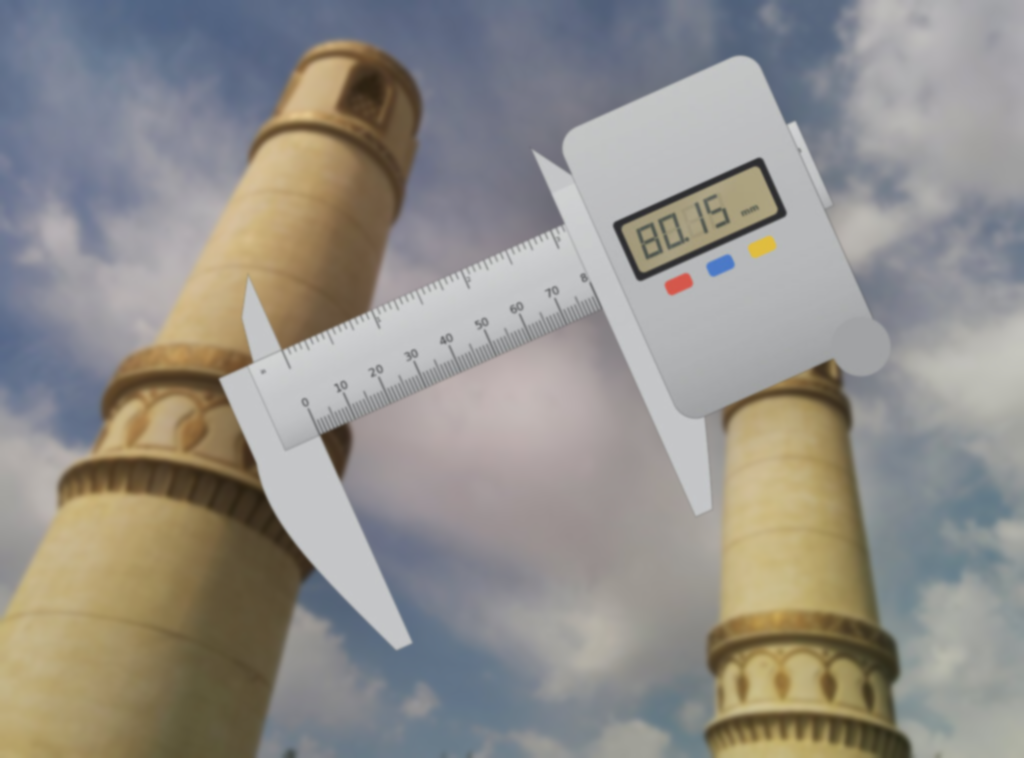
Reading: {"value": 80.15, "unit": "mm"}
